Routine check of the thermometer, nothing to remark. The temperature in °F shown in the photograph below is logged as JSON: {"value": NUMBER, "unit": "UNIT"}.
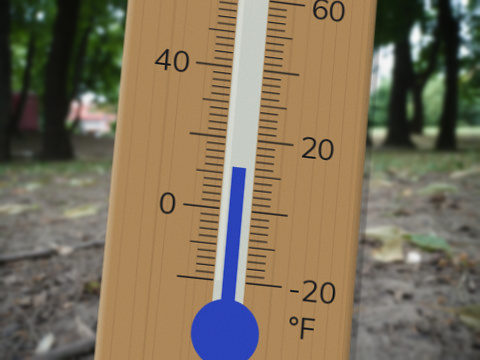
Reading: {"value": 12, "unit": "°F"}
